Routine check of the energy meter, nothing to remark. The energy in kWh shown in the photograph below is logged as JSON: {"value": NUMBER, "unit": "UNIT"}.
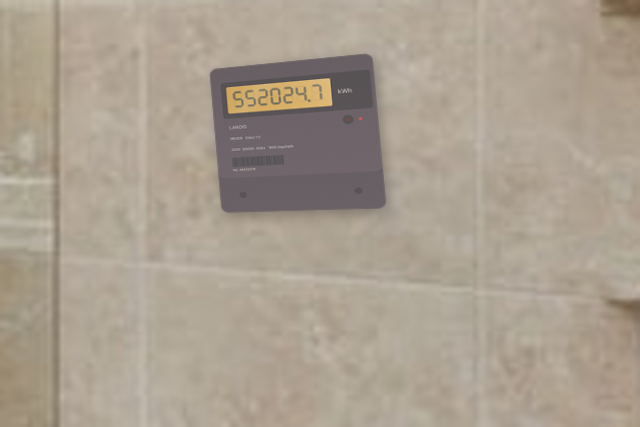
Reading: {"value": 552024.7, "unit": "kWh"}
